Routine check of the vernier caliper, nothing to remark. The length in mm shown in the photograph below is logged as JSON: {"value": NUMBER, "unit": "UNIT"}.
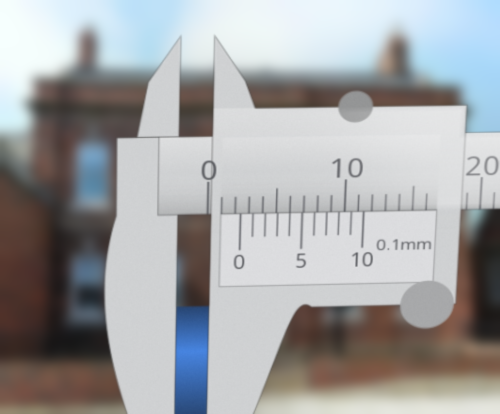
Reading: {"value": 2.4, "unit": "mm"}
